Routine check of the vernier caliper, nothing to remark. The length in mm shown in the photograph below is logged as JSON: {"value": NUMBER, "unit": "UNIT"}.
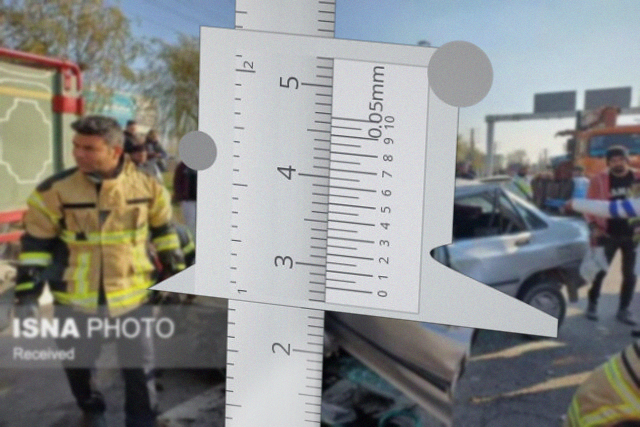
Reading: {"value": 27.6, "unit": "mm"}
